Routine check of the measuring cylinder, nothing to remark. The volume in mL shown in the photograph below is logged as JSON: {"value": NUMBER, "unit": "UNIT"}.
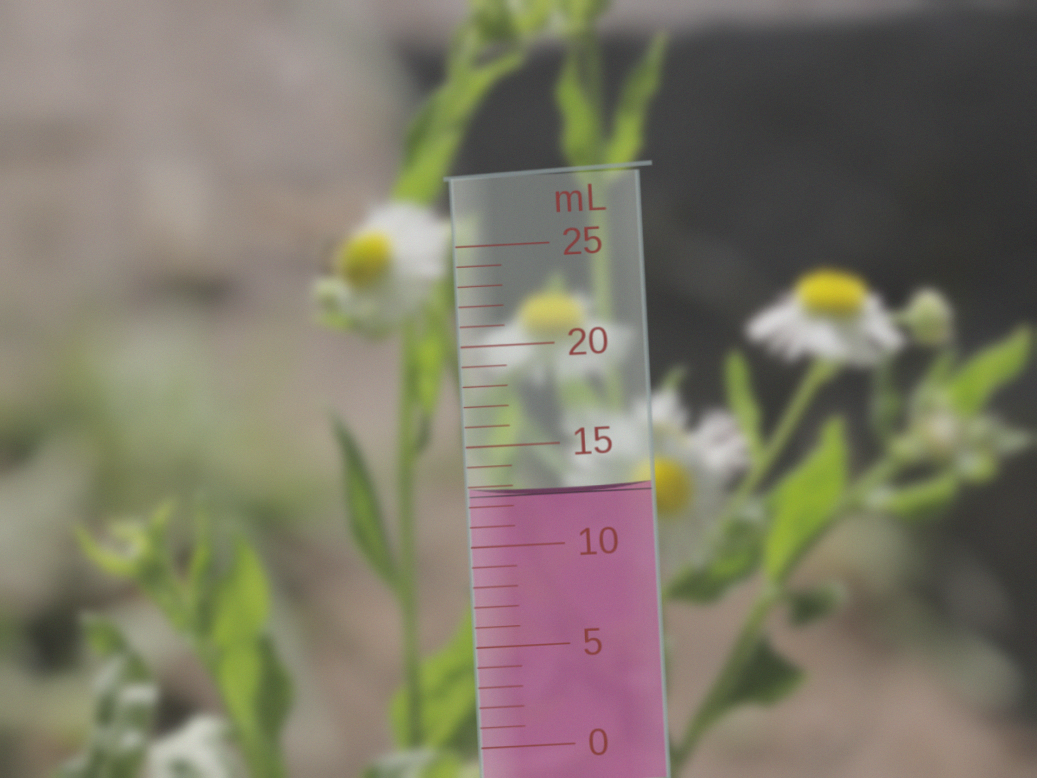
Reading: {"value": 12.5, "unit": "mL"}
